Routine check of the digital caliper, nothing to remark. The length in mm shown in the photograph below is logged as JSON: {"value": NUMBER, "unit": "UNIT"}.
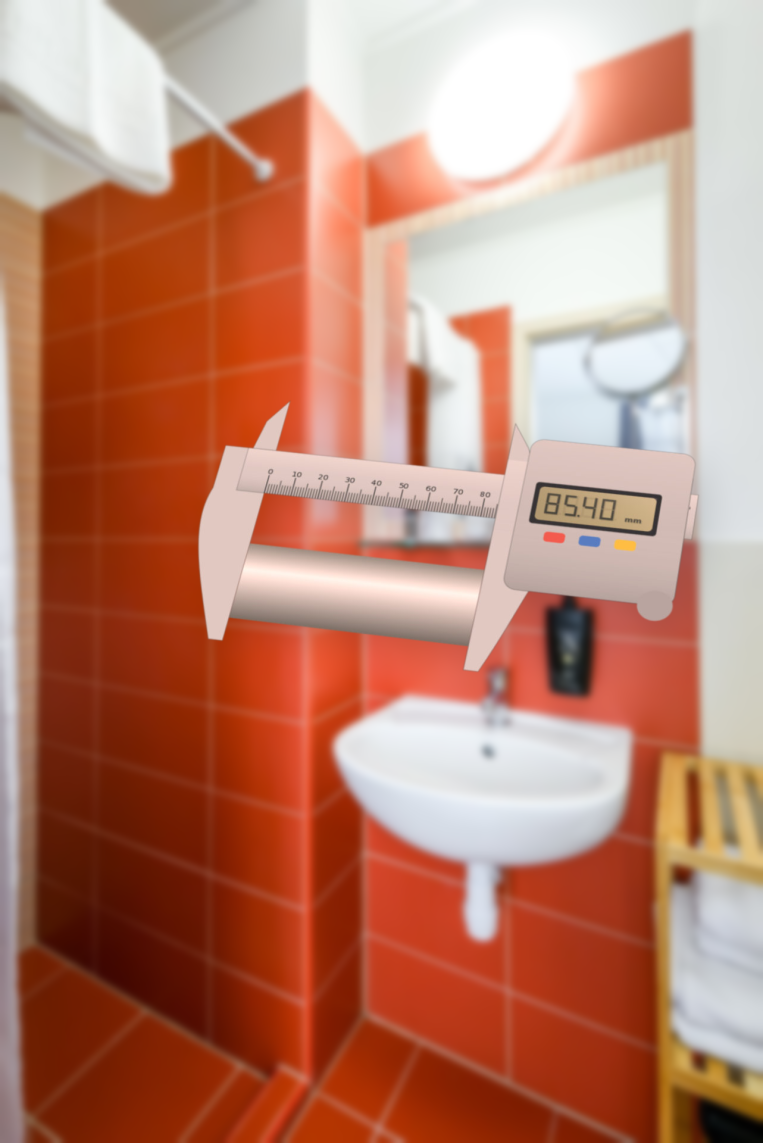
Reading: {"value": 85.40, "unit": "mm"}
